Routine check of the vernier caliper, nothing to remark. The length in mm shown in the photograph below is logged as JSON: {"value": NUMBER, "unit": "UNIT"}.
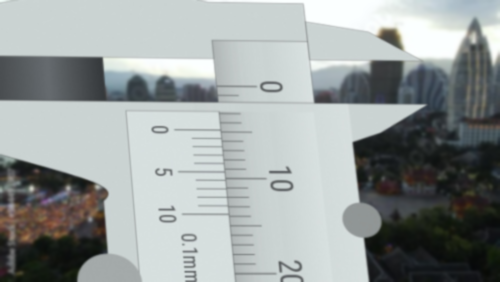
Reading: {"value": 4.8, "unit": "mm"}
